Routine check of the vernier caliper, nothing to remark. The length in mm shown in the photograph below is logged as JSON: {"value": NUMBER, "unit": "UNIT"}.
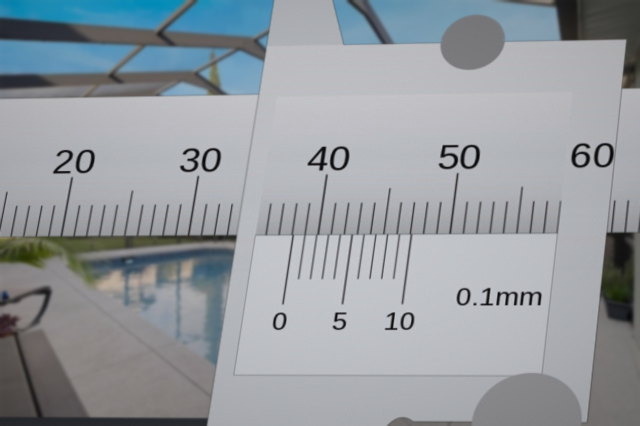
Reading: {"value": 38.1, "unit": "mm"}
